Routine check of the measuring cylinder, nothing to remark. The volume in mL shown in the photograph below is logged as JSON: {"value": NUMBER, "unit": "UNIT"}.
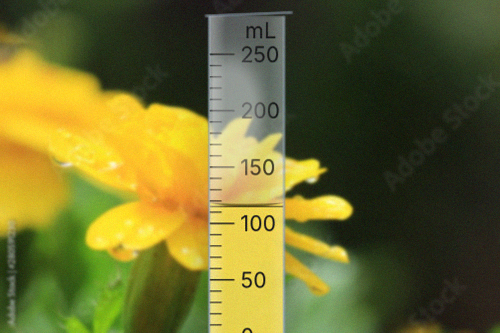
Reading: {"value": 115, "unit": "mL"}
